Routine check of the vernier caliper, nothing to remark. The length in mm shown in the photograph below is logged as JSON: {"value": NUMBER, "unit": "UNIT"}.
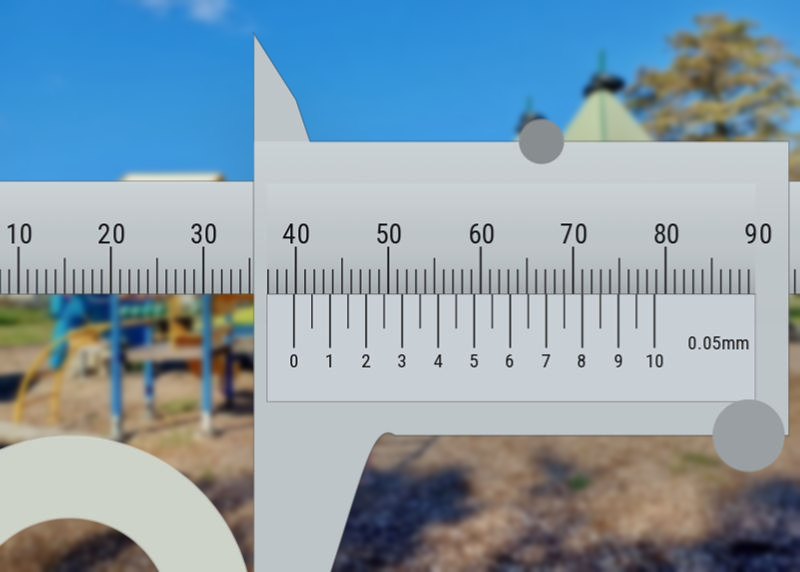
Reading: {"value": 39.8, "unit": "mm"}
